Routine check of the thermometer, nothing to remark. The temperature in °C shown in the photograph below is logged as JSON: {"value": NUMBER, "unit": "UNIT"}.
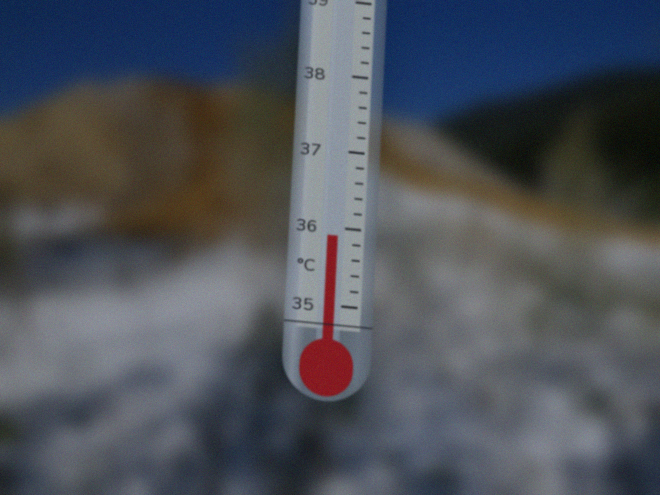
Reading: {"value": 35.9, "unit": "°C"}
